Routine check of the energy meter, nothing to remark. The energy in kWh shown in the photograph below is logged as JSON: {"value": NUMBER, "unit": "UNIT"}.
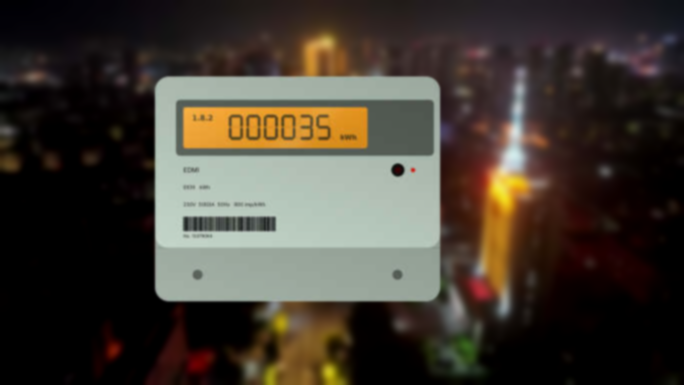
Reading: {"value": 35, "unit": "kWh"}
